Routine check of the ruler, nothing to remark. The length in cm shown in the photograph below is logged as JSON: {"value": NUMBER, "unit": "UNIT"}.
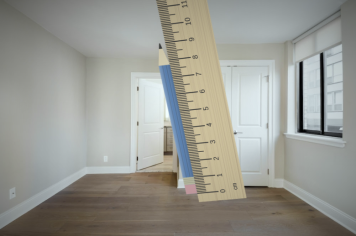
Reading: {"value": 9, "unit": "cm"}
